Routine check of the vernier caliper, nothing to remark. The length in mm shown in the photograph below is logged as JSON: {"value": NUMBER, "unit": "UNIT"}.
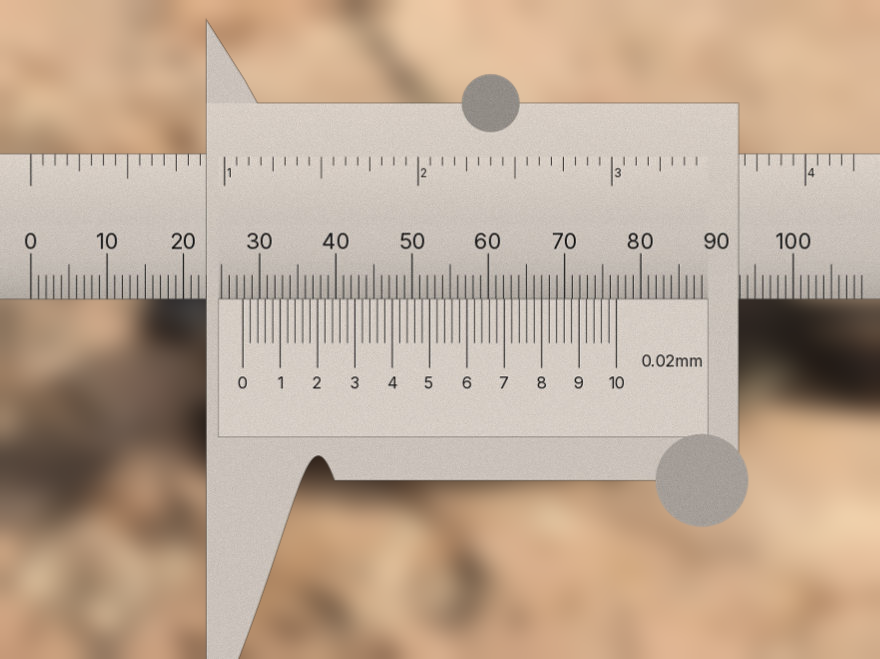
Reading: {"value": 27.8, "unit": "mm"}
